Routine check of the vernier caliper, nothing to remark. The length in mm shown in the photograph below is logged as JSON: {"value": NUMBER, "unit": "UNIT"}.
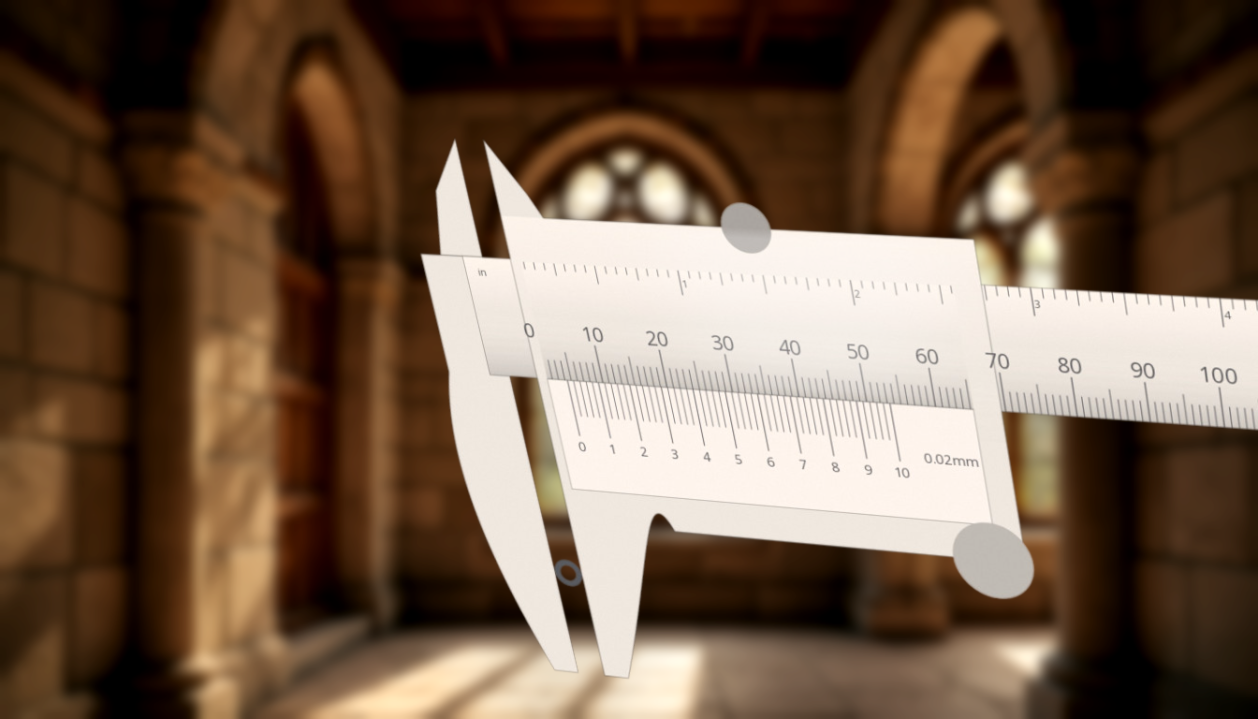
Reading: {"value": 4.4, "unit": "mm"}
